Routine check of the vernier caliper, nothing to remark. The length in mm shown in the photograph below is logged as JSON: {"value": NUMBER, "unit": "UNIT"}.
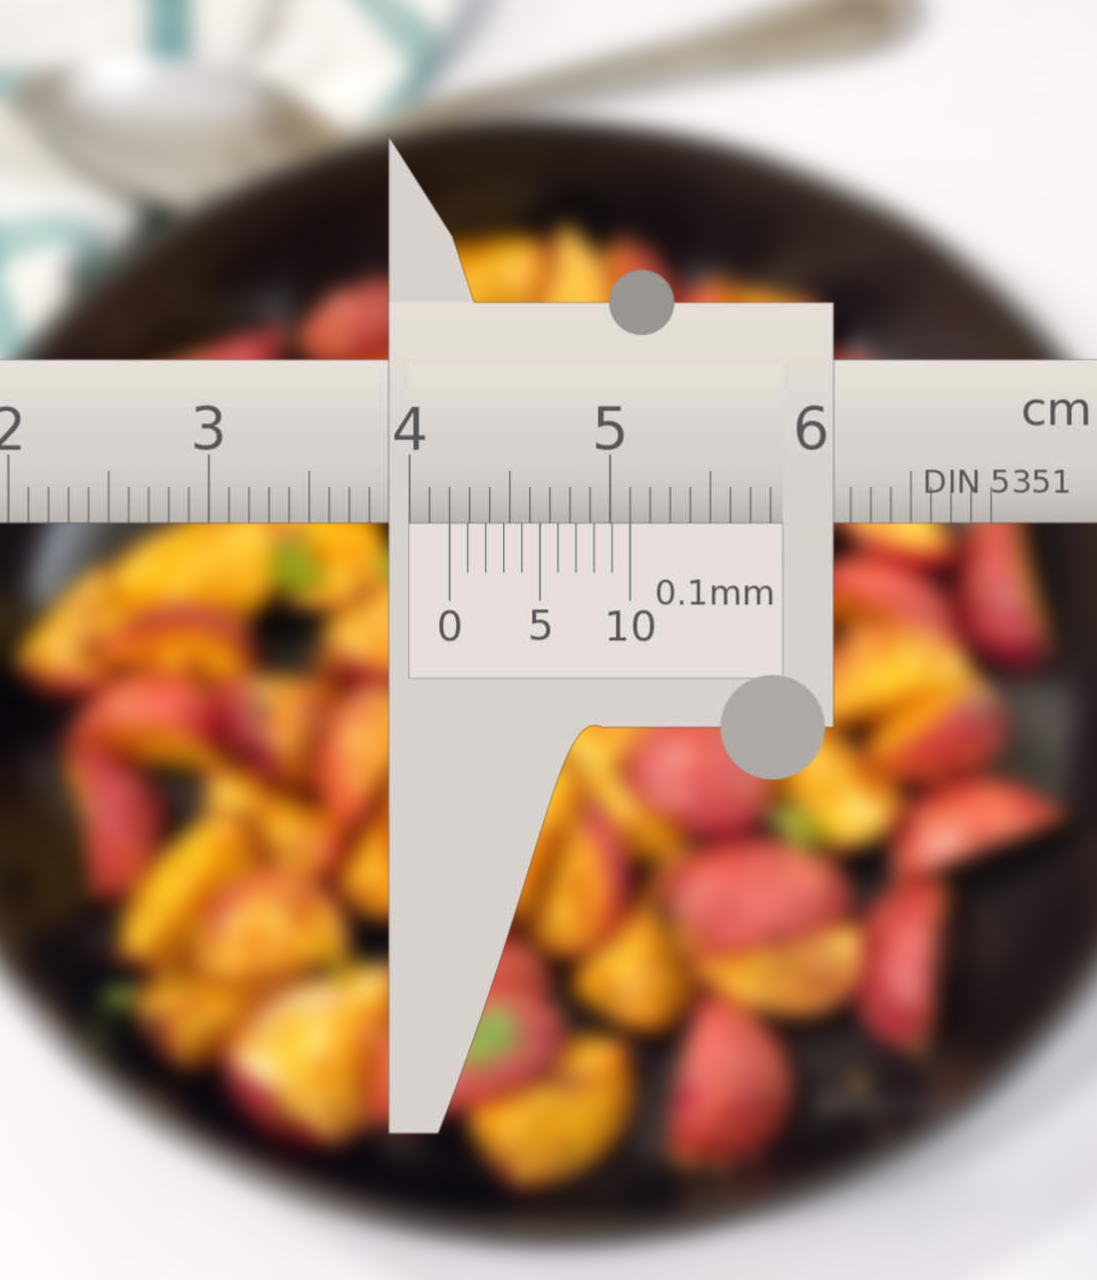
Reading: {"value": 42.0, "unit": "mm"}
